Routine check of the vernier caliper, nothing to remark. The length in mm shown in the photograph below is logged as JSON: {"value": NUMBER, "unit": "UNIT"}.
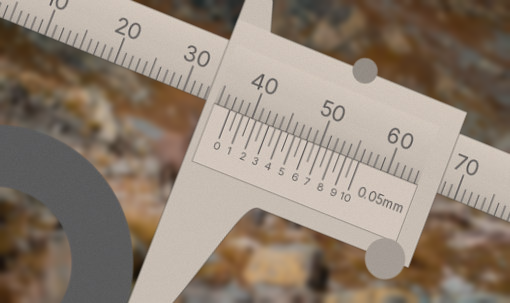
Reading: {"value": 36.8, "unit": "mm"}
